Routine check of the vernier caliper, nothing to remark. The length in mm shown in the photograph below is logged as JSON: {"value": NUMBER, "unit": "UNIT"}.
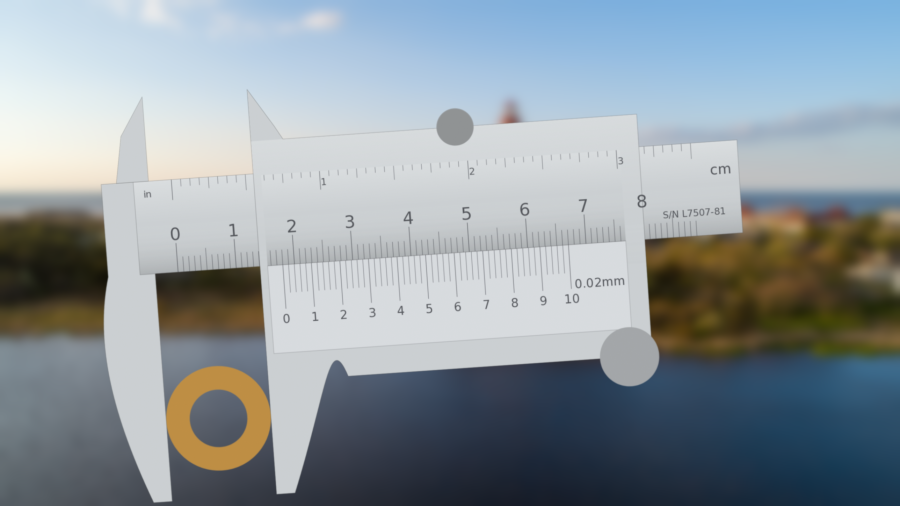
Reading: {"value": 18.0, "unit": "mm"}
